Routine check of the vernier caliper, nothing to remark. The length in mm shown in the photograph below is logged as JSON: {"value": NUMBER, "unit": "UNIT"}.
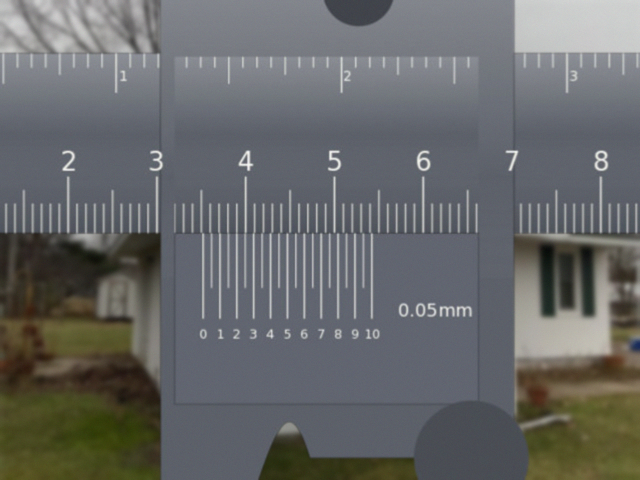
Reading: {"value": 35.2, "unit": "mm"}
